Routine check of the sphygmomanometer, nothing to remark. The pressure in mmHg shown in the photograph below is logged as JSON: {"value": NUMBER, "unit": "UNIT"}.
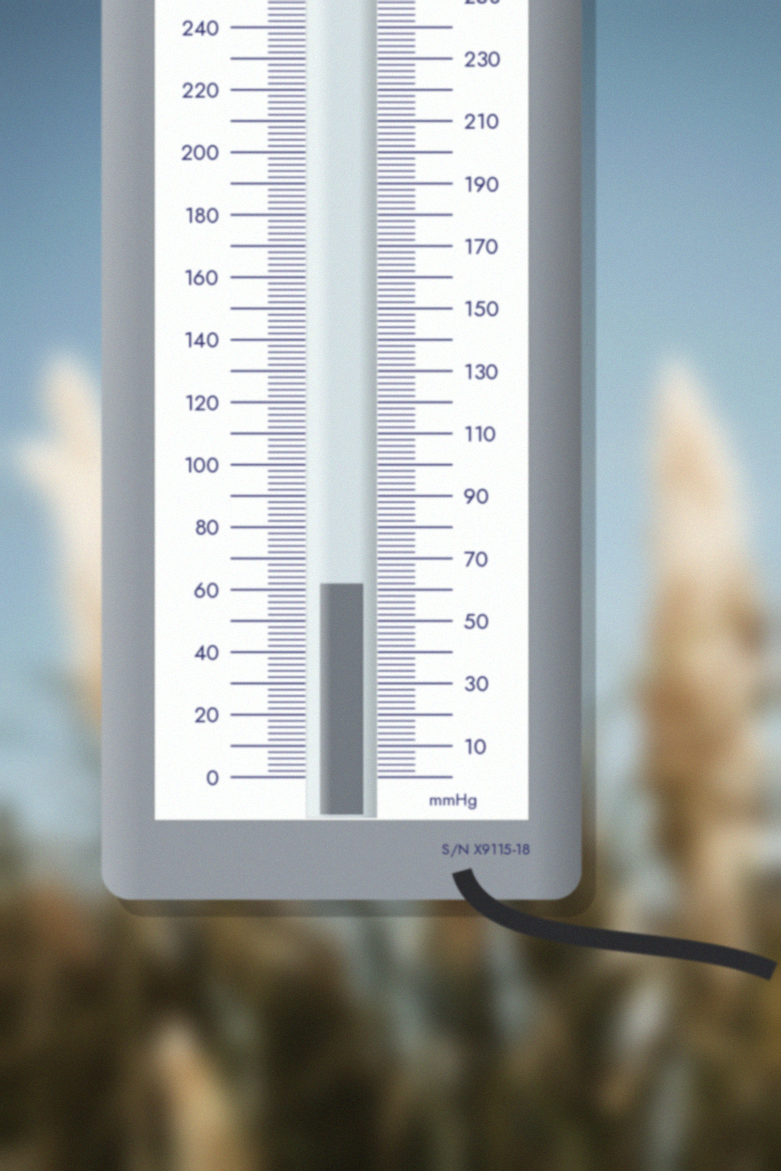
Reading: {"value": 62, "unit": "mmHg"}
